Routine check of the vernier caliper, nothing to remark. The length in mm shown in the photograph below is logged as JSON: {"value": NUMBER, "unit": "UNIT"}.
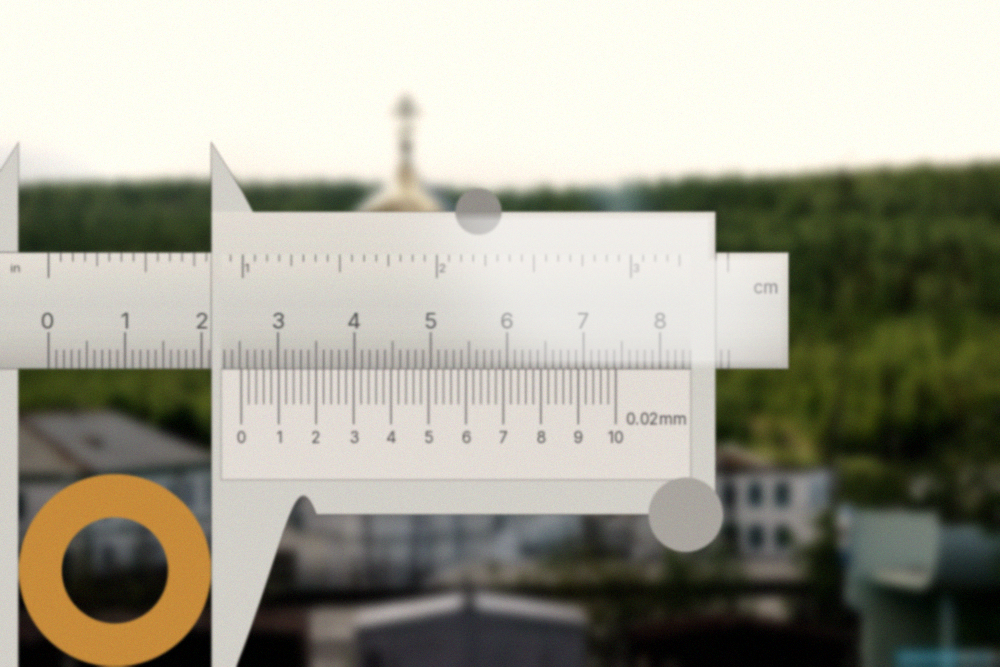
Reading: {"value": 25.2, "unit": "mm"}
